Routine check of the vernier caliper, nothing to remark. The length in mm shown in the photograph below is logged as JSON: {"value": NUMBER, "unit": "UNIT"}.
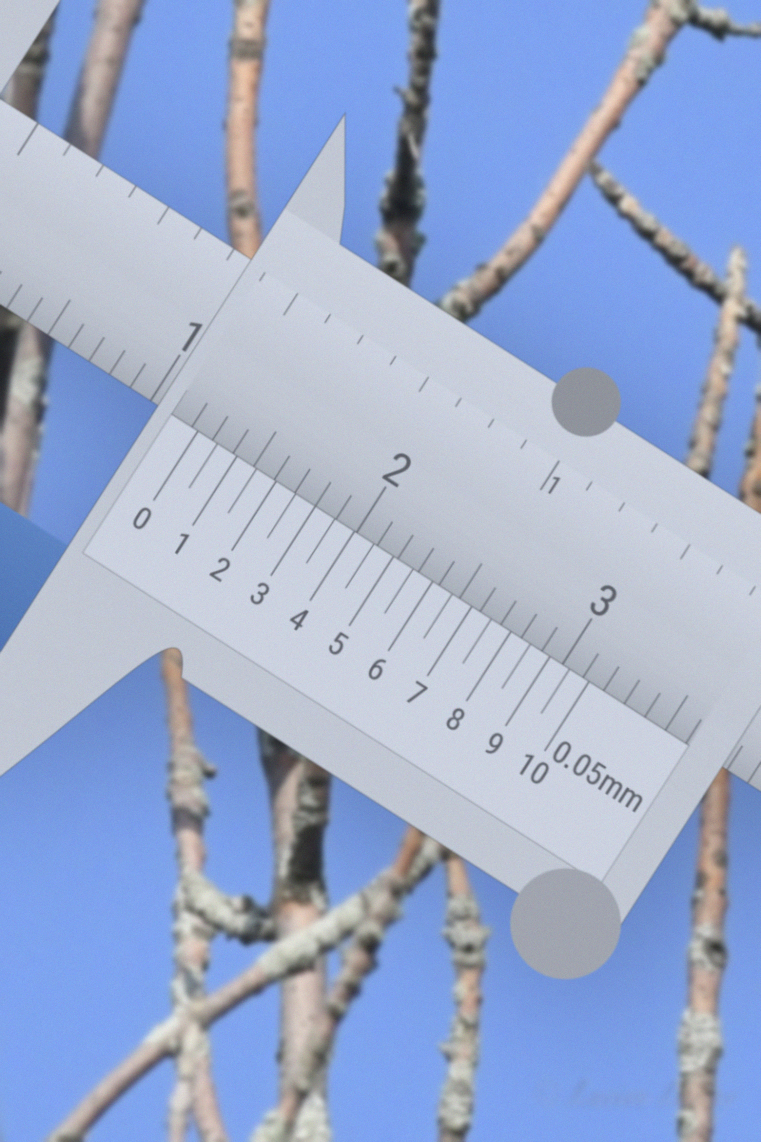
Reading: {"value": 12.3, "unit": "mm"}
